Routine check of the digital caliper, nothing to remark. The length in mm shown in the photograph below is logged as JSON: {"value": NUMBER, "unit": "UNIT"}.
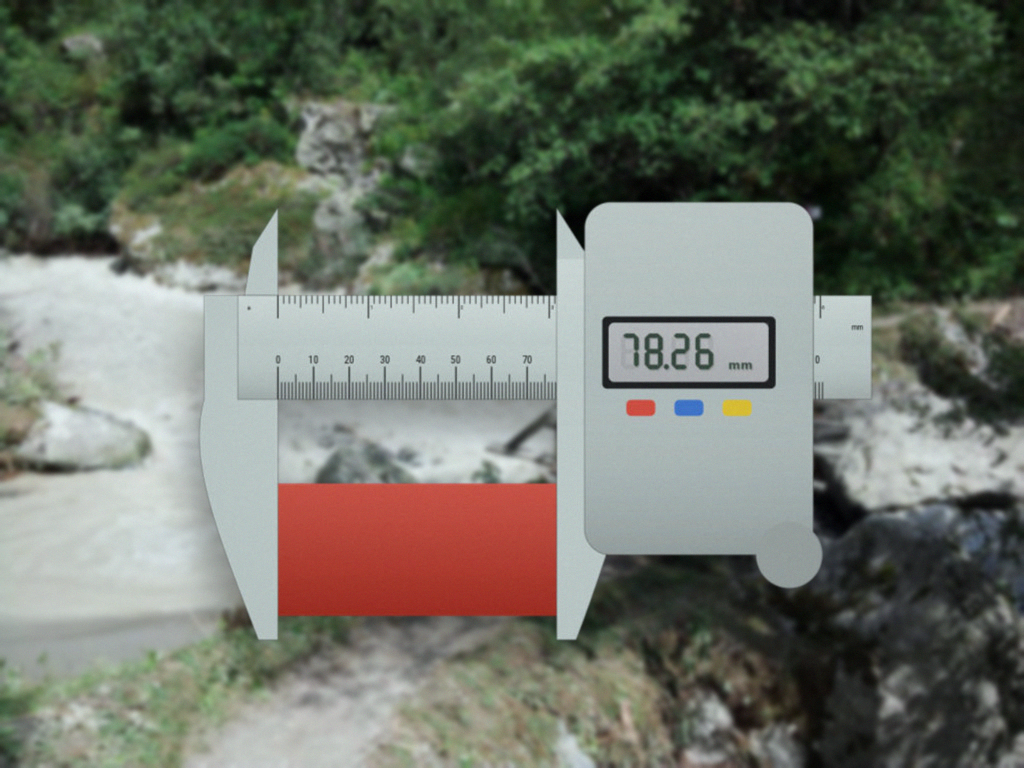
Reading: {"value": 78.26, "unit": "mm"}
